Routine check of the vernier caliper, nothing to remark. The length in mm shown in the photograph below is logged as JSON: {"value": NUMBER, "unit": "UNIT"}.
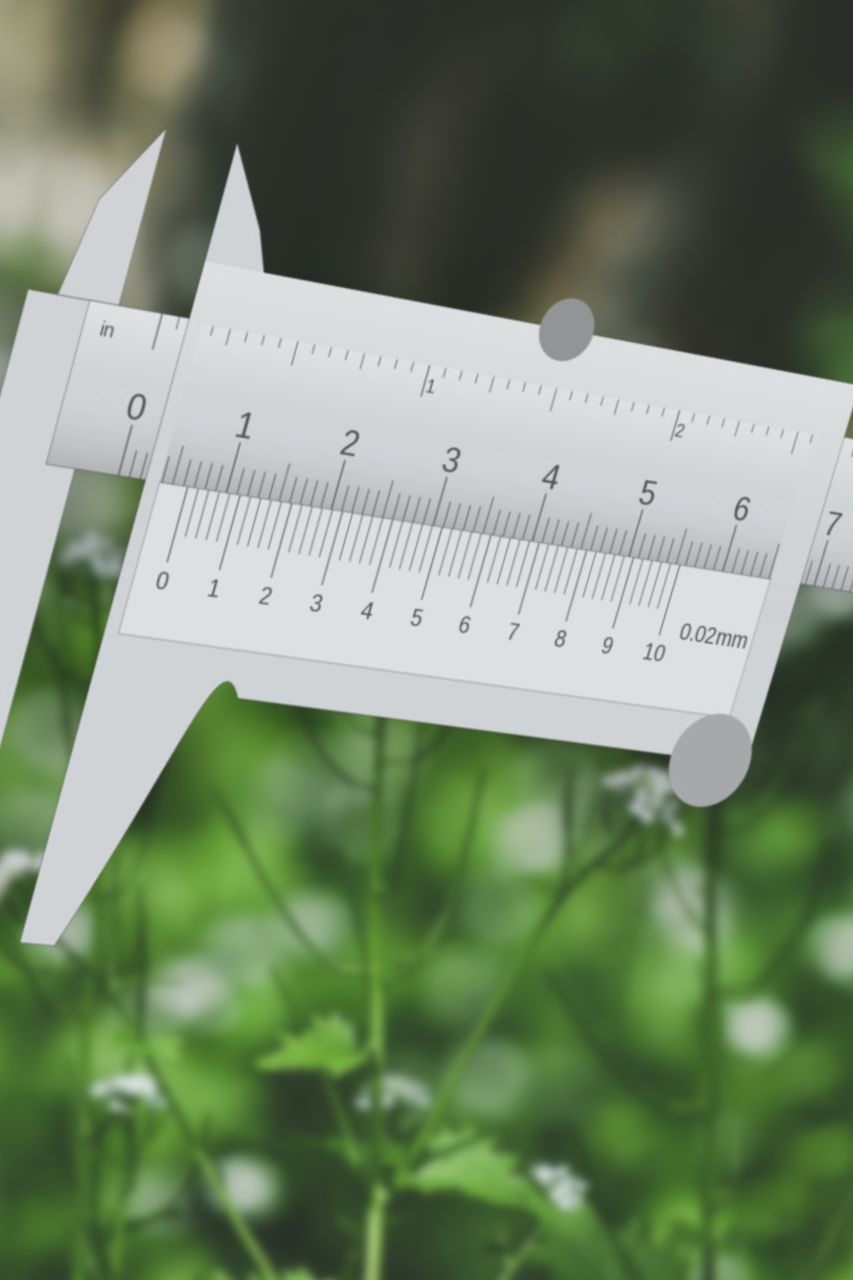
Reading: {"value": 6.4, "unit": "mm"}
